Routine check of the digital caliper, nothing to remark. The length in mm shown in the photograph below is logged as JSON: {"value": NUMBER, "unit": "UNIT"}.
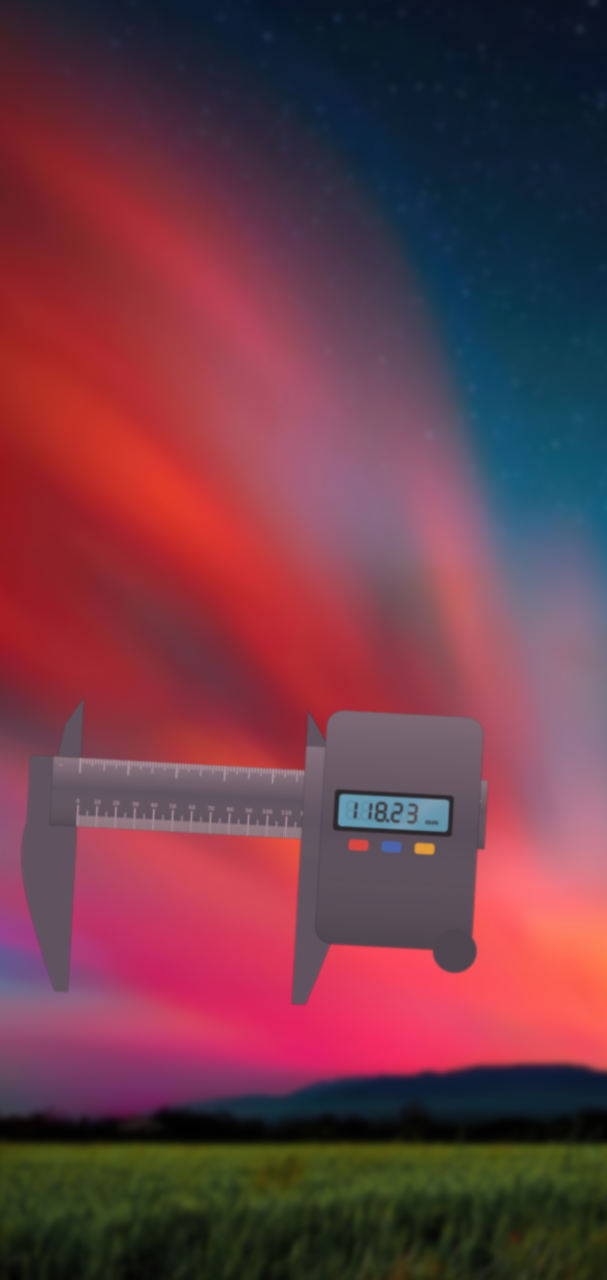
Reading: {"value": 118.23, "unit": "mm"}
